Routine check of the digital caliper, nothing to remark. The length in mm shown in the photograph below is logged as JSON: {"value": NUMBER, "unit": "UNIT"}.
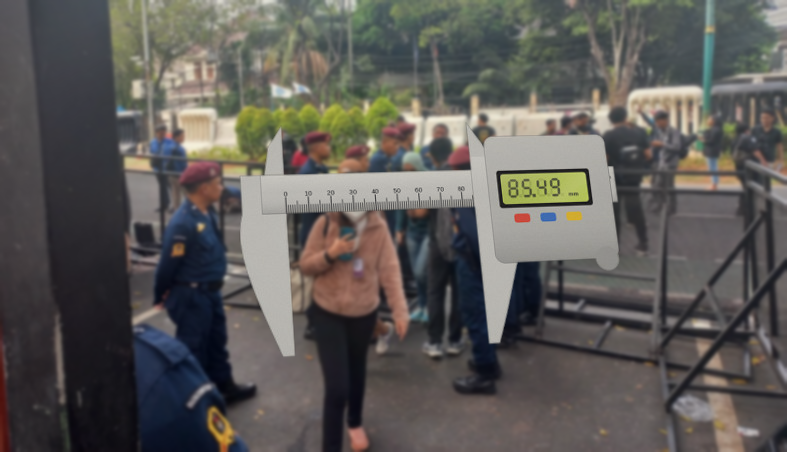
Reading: {"value": 85.49, "unit": "mm"}
